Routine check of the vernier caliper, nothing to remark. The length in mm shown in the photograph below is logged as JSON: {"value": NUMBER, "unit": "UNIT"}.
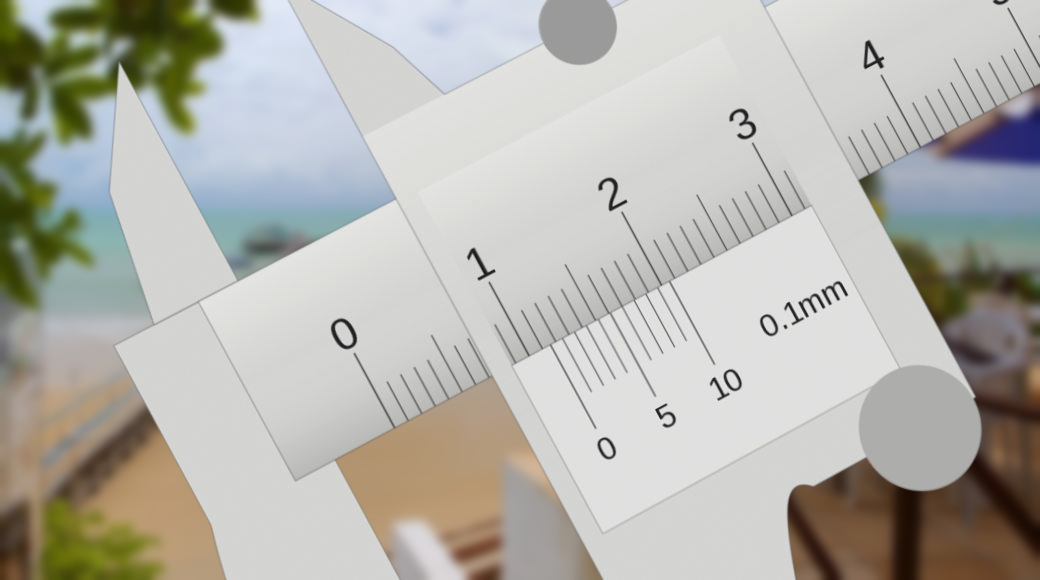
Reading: {"value": 11.6, "unit": "mm"}
